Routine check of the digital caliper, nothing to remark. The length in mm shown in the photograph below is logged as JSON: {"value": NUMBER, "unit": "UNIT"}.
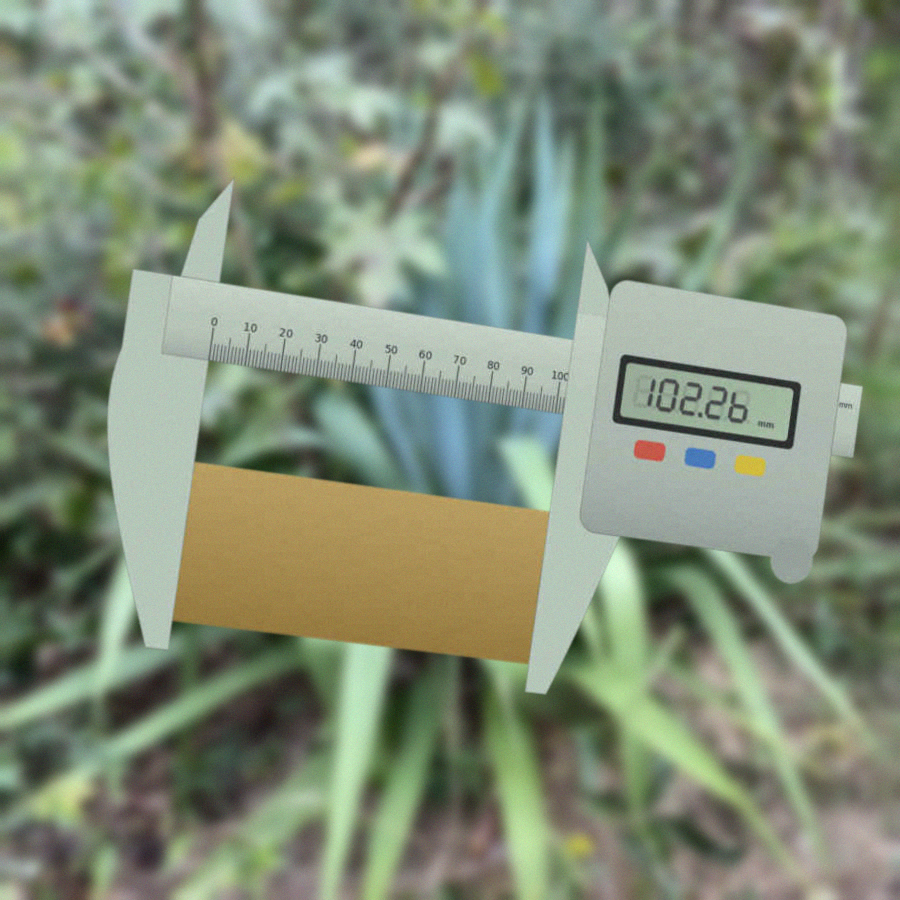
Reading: {"value": 102.26, "unit": "mm"}
